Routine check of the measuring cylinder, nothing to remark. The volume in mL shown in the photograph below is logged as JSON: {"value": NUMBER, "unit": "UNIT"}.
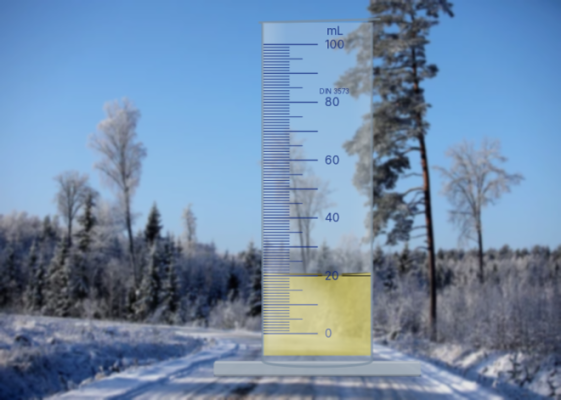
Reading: {"value": 20, "unit": "mL"}
